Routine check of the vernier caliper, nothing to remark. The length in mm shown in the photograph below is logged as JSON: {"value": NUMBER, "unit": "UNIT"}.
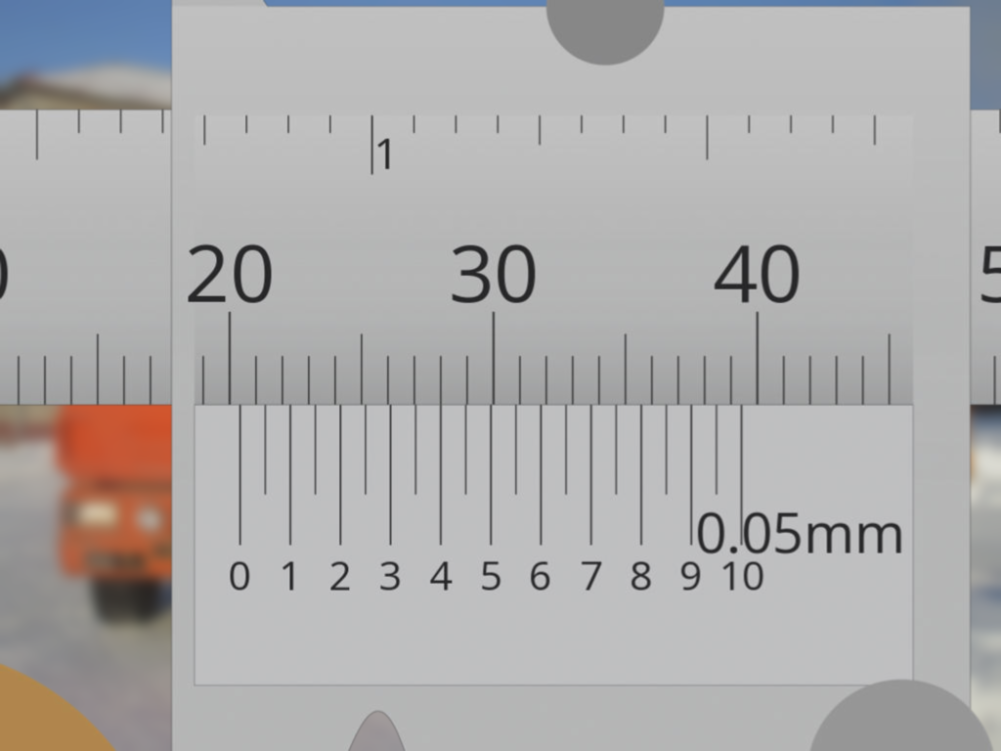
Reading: {"value": 20.40, "unit": "mm"}
